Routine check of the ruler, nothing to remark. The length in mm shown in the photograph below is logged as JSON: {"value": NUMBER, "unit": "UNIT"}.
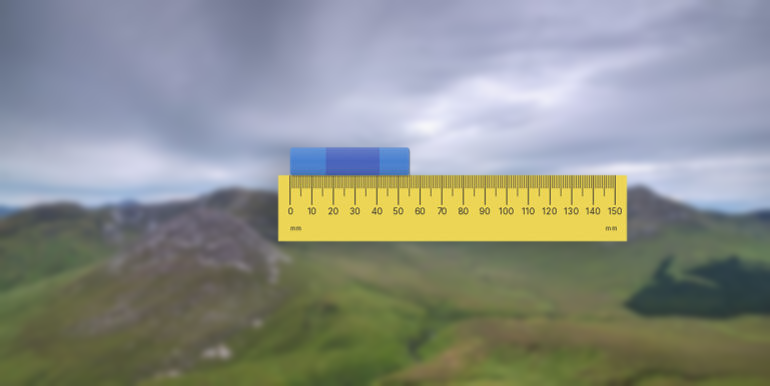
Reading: {"value": 55, "unit": "mm"}
